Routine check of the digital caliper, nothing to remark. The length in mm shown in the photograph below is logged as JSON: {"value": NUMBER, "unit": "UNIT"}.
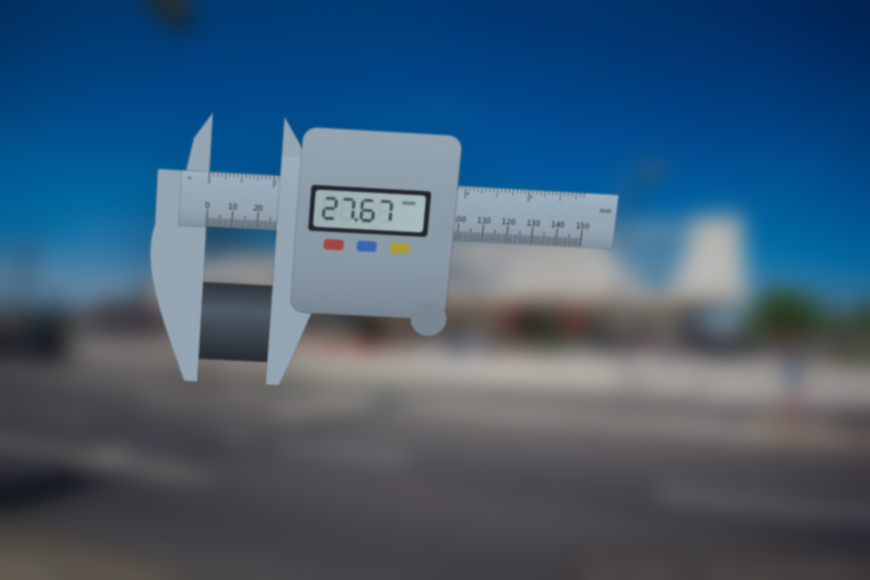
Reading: {"value": 27.67, "unit": "mm"}
